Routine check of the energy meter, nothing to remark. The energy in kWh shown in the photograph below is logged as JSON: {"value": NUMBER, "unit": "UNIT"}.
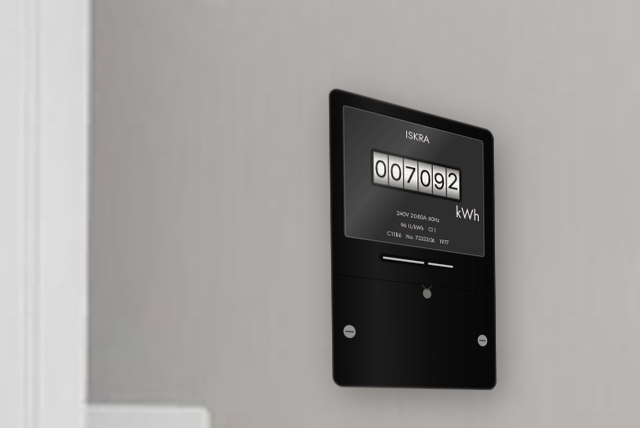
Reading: {"value": 7092, "unit": "kWh"}
